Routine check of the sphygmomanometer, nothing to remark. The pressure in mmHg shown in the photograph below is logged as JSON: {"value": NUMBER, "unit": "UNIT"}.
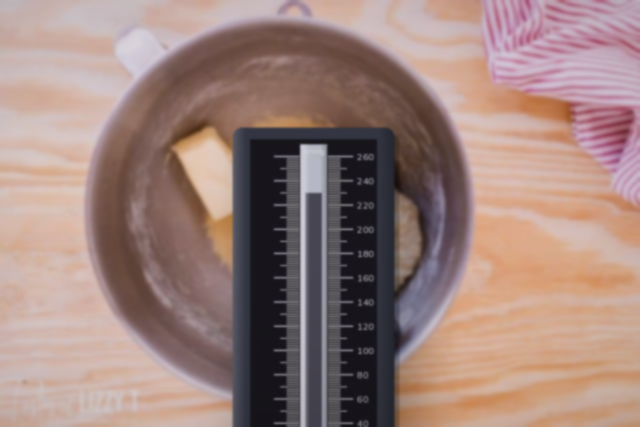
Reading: {"value": 230, "unit": "mmHg"}
